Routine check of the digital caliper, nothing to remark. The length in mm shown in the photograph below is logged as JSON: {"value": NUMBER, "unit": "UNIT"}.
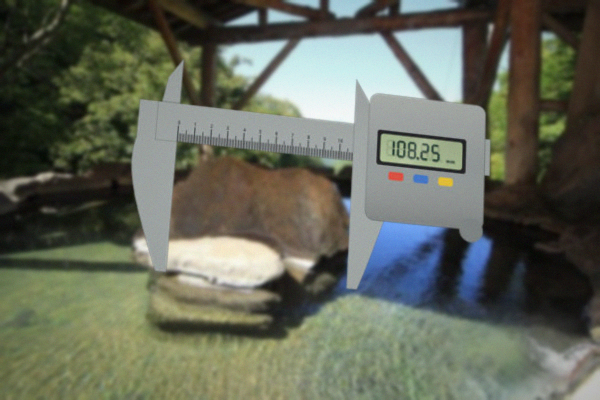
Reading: {"value": 108.25, "unit": "mm"}
